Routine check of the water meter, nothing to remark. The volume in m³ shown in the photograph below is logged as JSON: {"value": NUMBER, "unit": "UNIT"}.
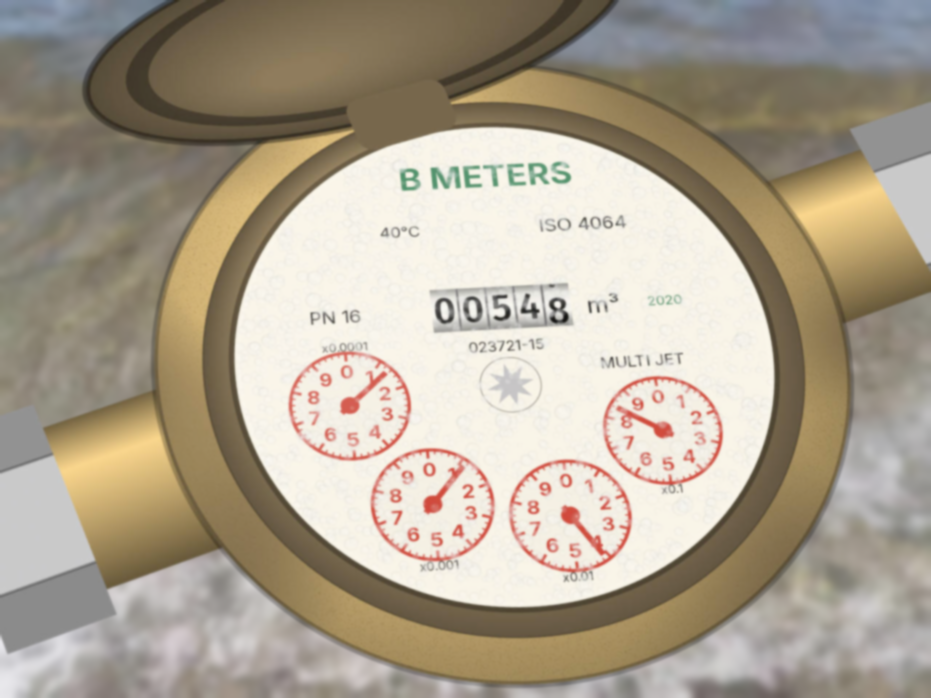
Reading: {"value": 547.8411, "unit": "m³"}
